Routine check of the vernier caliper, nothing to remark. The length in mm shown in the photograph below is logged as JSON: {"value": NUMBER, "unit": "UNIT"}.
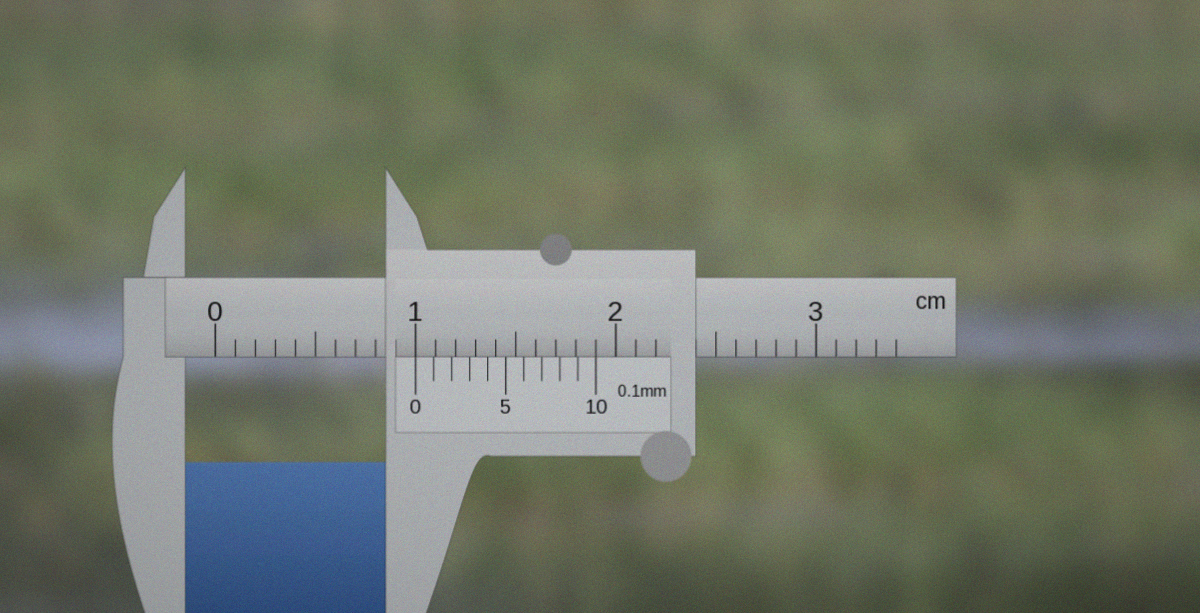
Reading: {"value": 10.0, "unit": "mm"}
